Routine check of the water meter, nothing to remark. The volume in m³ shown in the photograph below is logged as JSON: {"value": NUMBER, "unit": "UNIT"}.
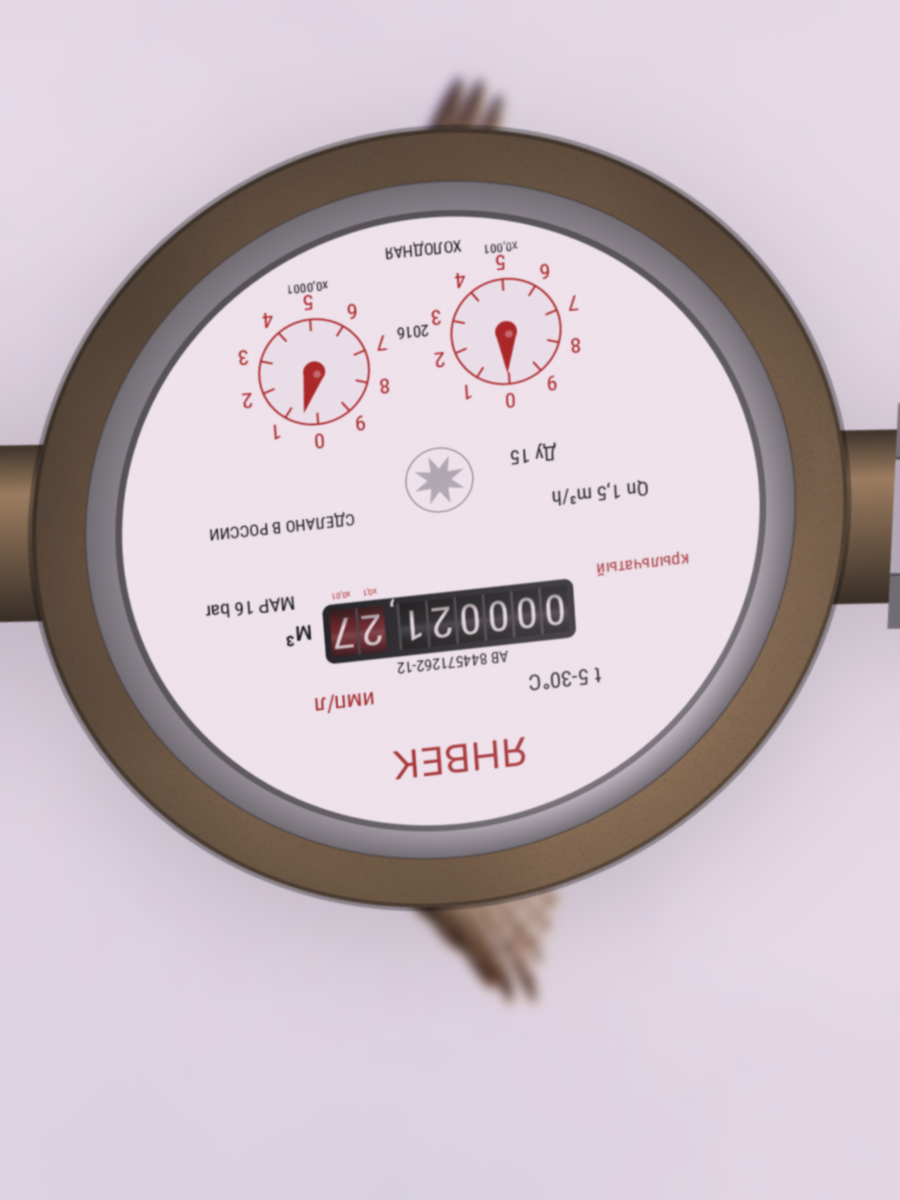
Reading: {"value": 21.2700, "unit": "m³"}
